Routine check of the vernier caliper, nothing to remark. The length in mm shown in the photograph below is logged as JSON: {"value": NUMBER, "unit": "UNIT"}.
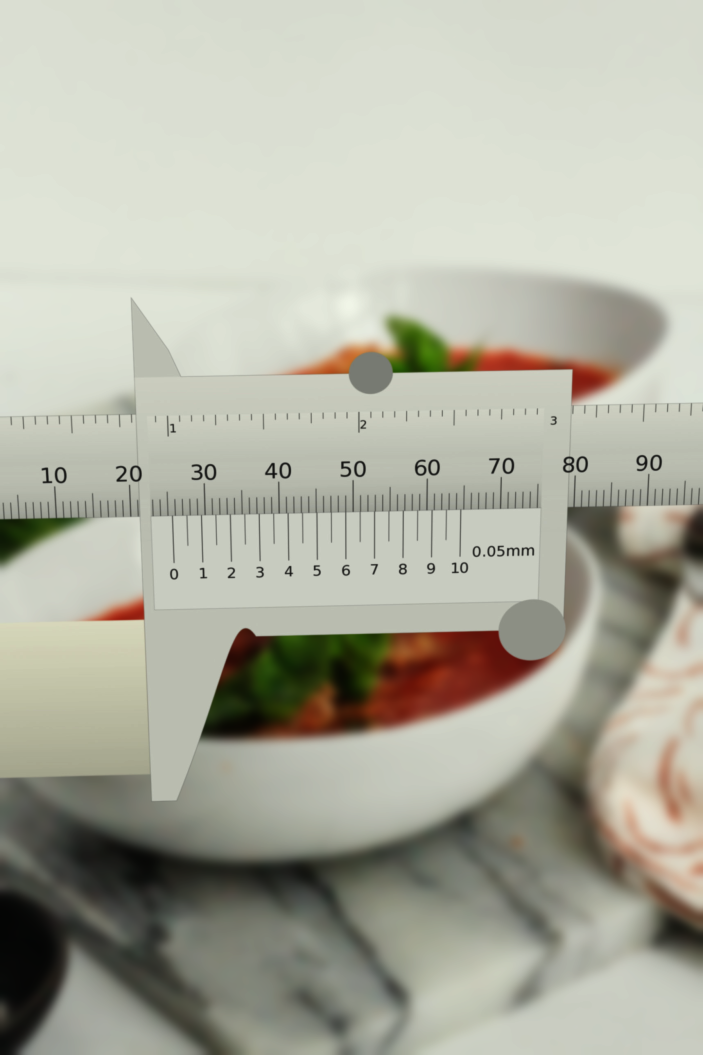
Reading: {"value": 25.6, "unit": "mm"}
